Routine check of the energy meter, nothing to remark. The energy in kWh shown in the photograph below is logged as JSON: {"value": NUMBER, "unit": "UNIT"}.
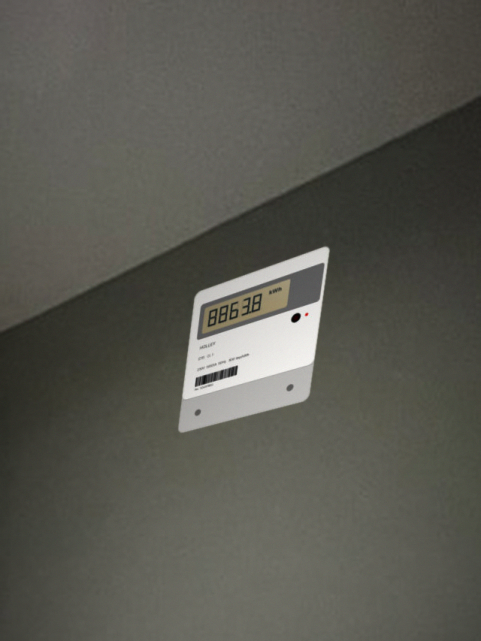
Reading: {"value": 8863.8, "unit": "kWh"}
